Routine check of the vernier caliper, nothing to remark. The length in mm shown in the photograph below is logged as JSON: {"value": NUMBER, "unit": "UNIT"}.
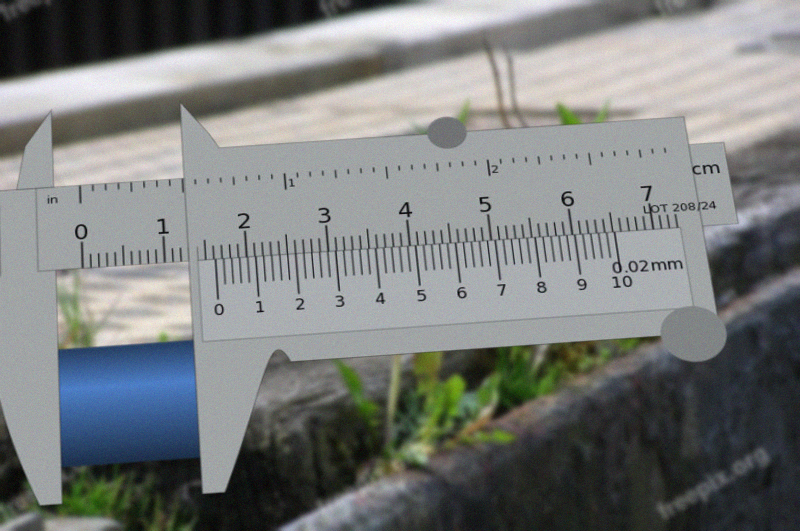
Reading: {"value": 16.2, "unit": "mm"}
